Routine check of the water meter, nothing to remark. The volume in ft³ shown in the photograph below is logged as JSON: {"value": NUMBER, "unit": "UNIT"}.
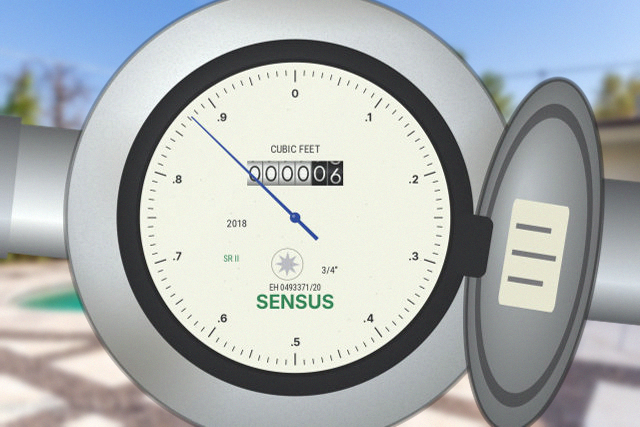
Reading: {"value": 5.87, "unit": "ft³"}
